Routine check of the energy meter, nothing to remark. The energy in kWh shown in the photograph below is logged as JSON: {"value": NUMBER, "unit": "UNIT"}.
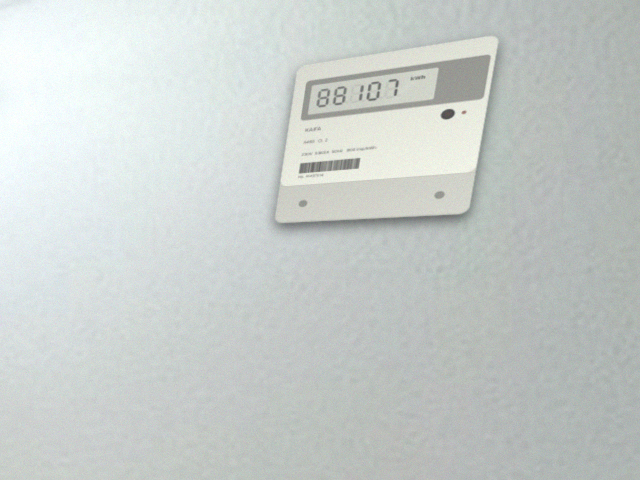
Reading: {"value": 88107, "unit": "kWh"}
